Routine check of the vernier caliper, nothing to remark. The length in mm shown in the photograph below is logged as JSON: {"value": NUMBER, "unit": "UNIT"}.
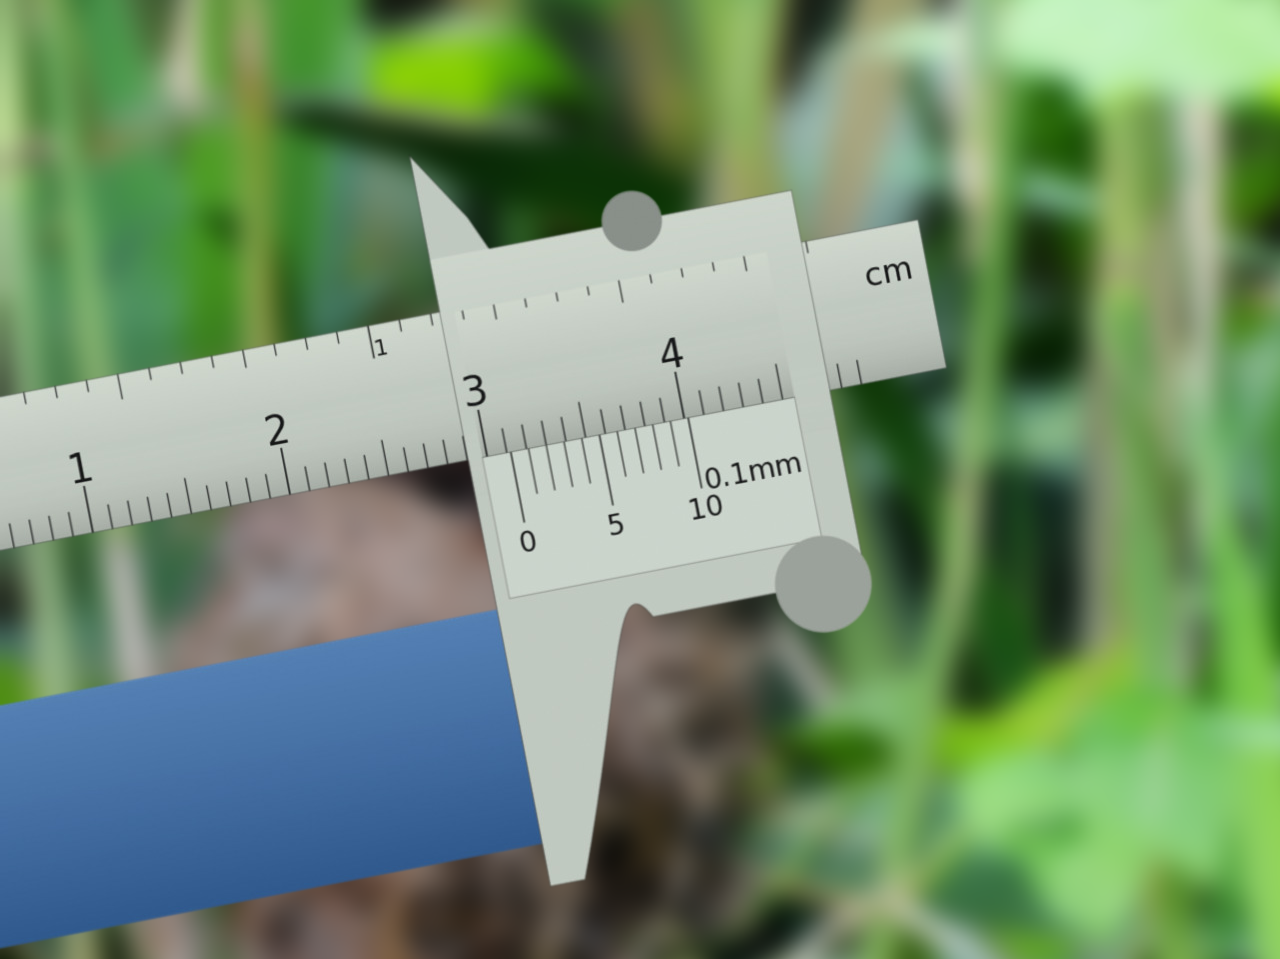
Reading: {"value": 31.2, "unit": "mm"}
